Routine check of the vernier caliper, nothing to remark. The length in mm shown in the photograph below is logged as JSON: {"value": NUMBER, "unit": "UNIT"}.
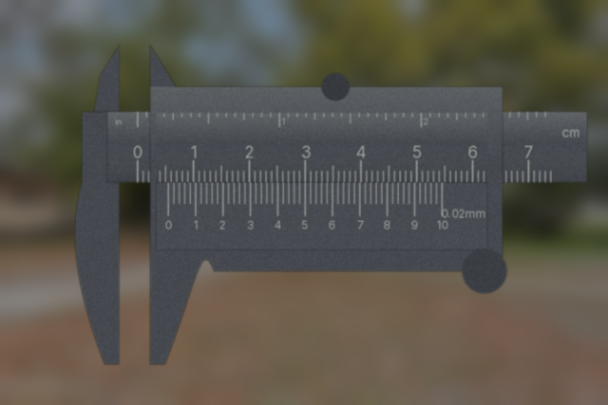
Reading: {"value": 5.5, "unit": "mm"}
